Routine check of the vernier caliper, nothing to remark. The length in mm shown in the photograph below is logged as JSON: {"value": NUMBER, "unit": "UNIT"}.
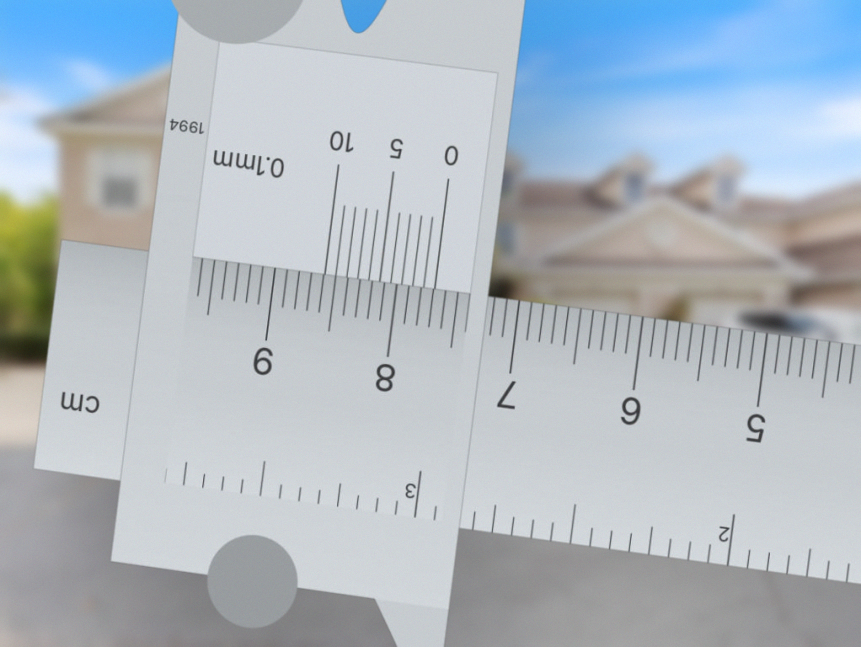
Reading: {"value": 76.9, "unit": "mm"}
